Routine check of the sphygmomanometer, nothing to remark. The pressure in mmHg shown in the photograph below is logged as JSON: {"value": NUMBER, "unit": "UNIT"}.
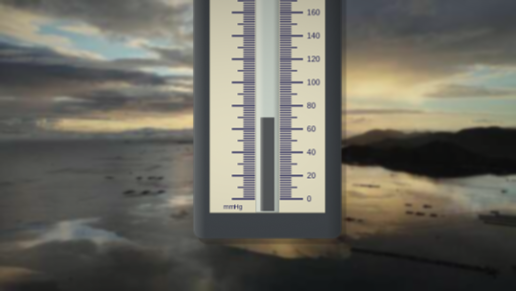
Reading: {"value": 70, "unit": "mmHg"}
